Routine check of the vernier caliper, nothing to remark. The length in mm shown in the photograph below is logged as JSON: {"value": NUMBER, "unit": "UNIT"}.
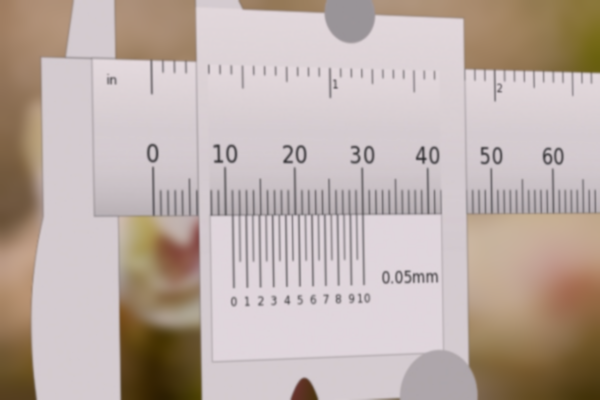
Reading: {"value": 11.0, "unit": "mm"}
